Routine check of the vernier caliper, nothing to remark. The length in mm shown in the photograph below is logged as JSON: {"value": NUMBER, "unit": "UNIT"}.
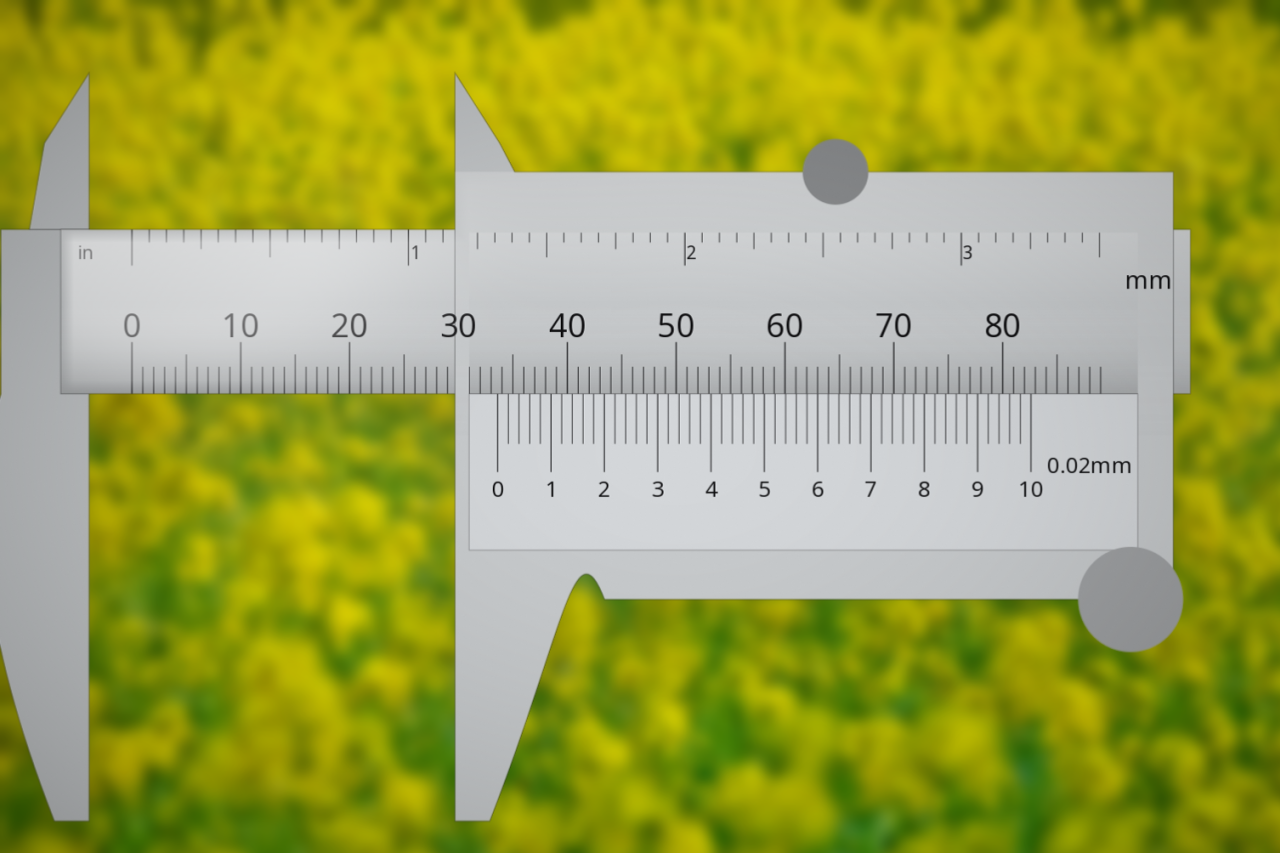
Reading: {"value": 33.6, "unit": "mm"}
